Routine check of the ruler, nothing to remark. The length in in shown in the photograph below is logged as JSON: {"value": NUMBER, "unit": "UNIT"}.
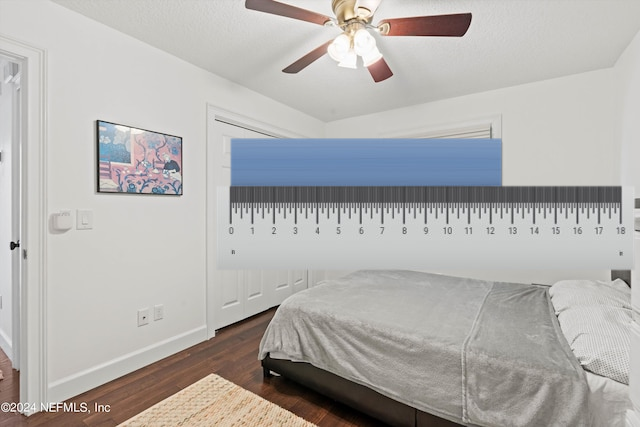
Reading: {"value": 12.5, "unit": "in"}
